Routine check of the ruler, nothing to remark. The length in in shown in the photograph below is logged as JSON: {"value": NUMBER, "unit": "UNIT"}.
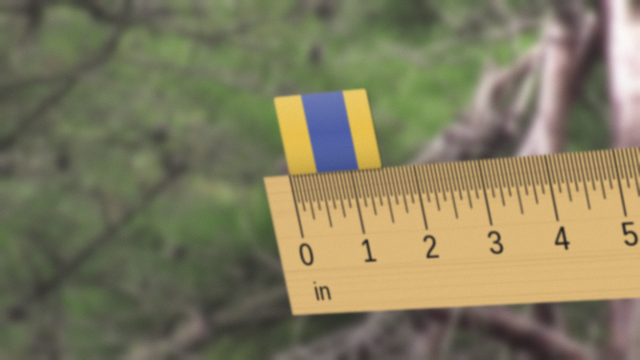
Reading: {"value": 1.5, "unit": "in"}
